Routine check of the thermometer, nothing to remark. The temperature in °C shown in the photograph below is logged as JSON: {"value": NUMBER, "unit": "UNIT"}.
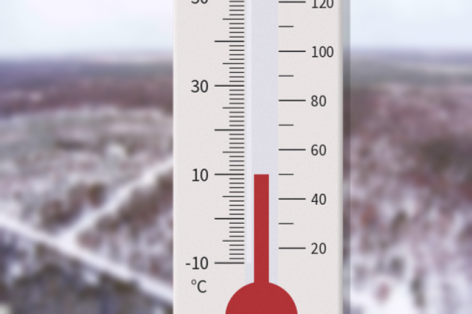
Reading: {"value": 10, "unit": "°C"}
